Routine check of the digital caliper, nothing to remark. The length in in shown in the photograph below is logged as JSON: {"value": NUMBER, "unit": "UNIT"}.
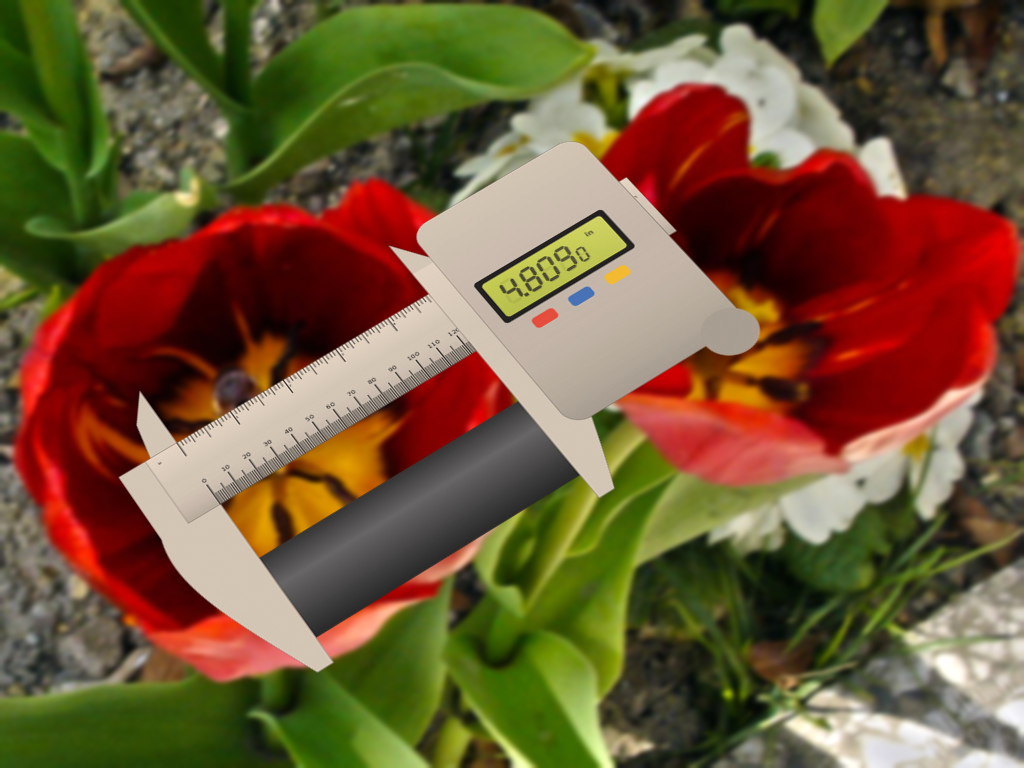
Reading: {"value": 4.8090, "unit": "in"}
